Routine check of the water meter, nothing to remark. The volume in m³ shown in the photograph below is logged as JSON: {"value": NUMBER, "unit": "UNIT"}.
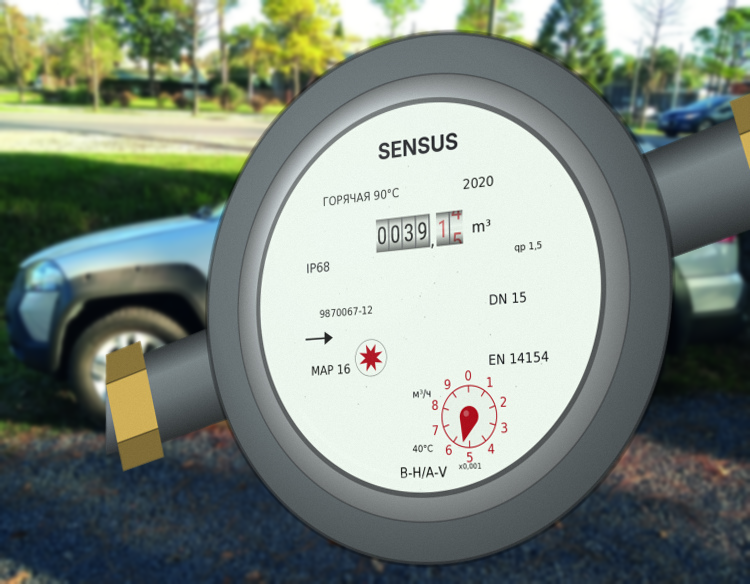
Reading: {"value": 39.145, "unit": "m³"}
